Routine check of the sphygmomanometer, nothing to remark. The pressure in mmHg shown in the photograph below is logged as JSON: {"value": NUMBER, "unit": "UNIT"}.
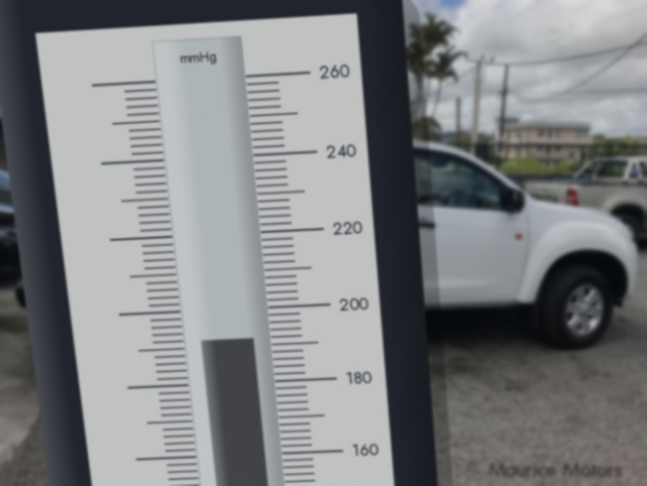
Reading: {"value": 192, "unit": "mmHg"}
